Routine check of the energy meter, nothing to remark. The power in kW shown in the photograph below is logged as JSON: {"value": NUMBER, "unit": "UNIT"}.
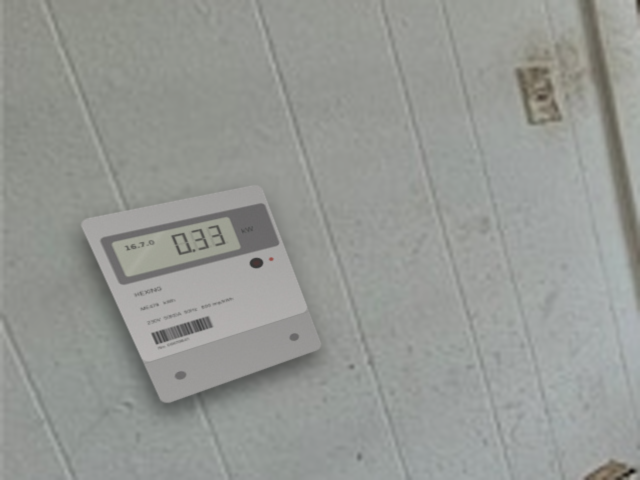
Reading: {"value": 0.33, "unit": "kW"}
